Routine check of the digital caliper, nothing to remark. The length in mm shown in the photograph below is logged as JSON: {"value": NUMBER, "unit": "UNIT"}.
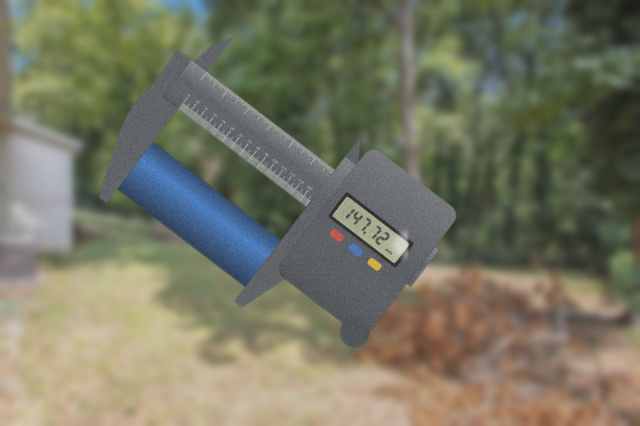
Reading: {"value": 147.72, "unit": "mm"}
